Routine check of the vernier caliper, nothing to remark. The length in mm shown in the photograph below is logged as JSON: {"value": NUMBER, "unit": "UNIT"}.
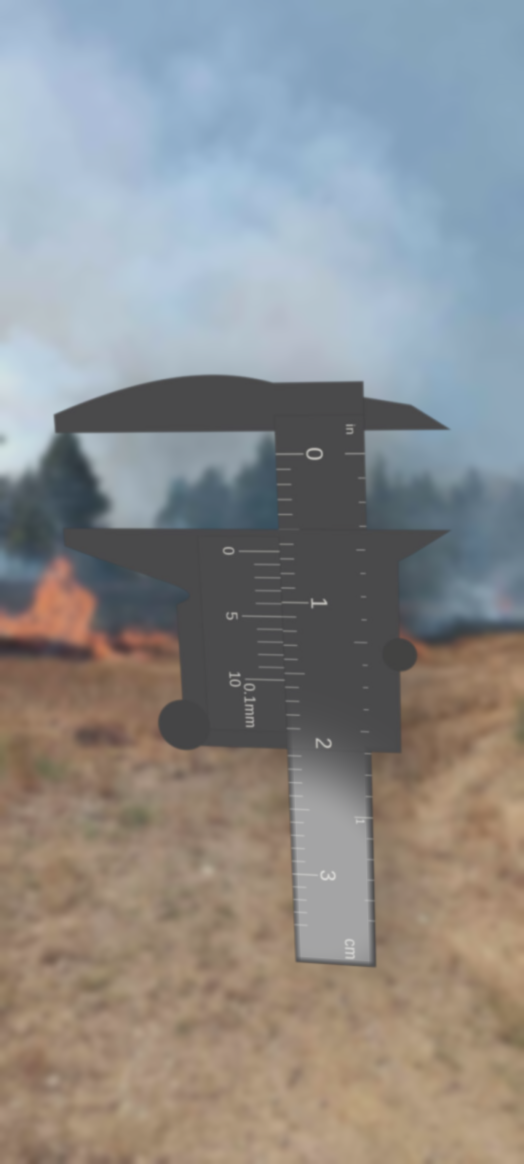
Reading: {"value": 6.5, "unit": "mm"}
